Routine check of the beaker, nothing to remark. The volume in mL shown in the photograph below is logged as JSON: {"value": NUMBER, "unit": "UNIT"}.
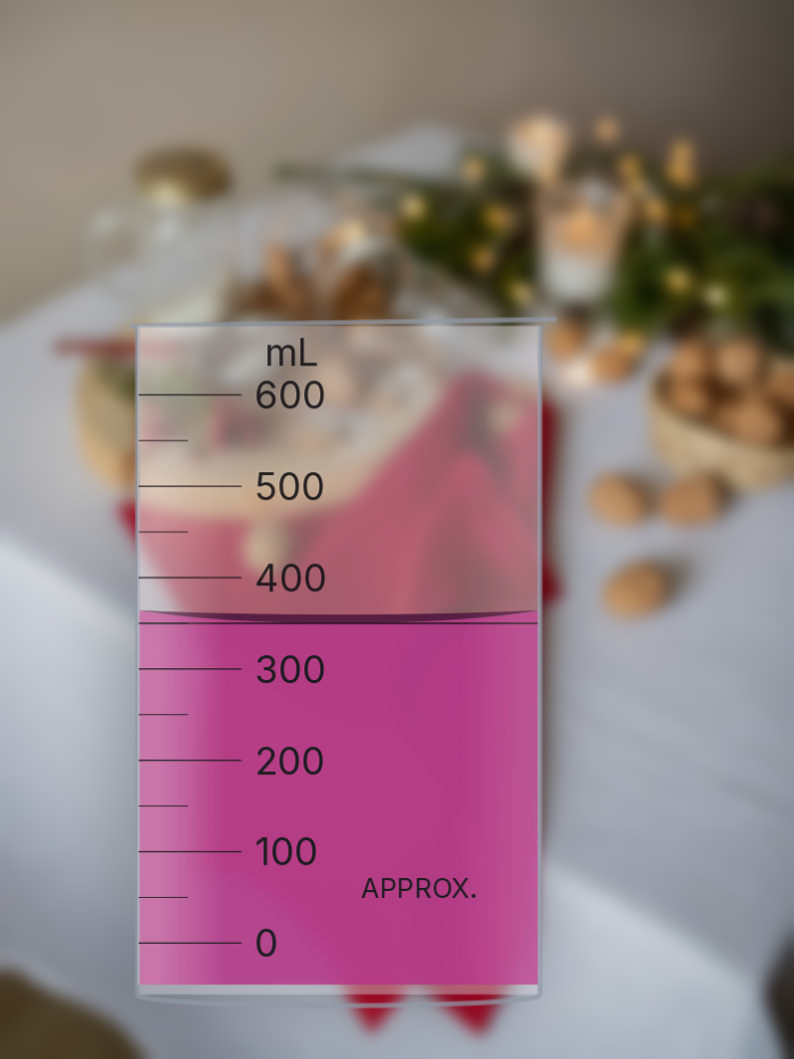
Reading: {"value": 350, "unit": "mL"}
